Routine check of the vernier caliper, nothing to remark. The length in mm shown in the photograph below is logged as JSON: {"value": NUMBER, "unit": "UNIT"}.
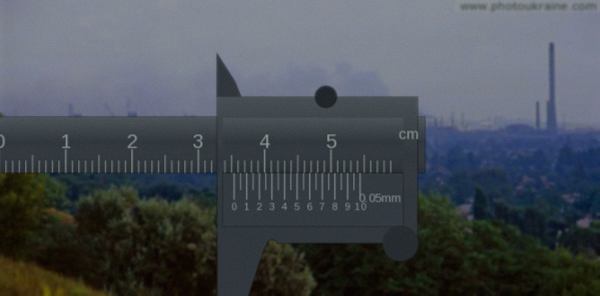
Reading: {"value": 35.4, "unit": "mm"}
